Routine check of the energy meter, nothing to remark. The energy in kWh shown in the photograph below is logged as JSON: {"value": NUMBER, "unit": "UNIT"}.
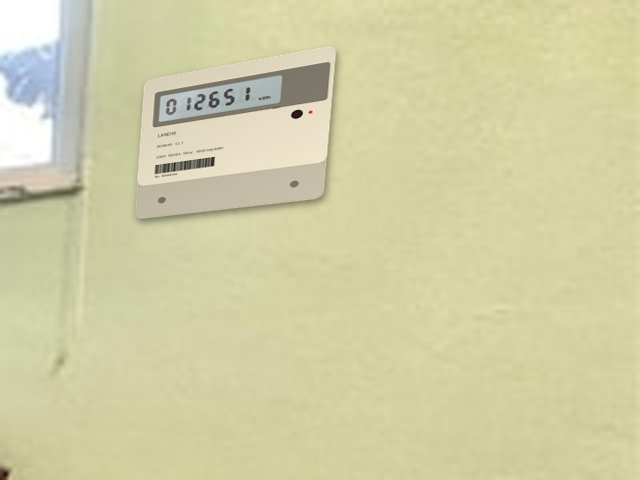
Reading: {"value": 12651, "unit": "kWh"}
